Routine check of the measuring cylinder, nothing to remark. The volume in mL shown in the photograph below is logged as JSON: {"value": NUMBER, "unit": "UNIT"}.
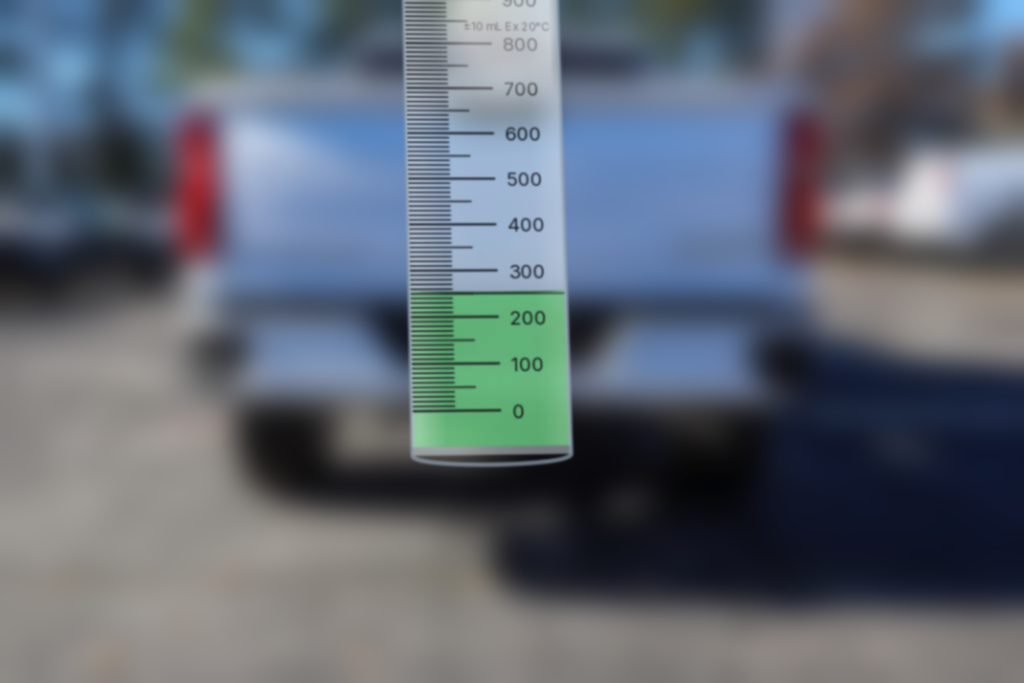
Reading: {"value": 250, "unit": "mL"}
